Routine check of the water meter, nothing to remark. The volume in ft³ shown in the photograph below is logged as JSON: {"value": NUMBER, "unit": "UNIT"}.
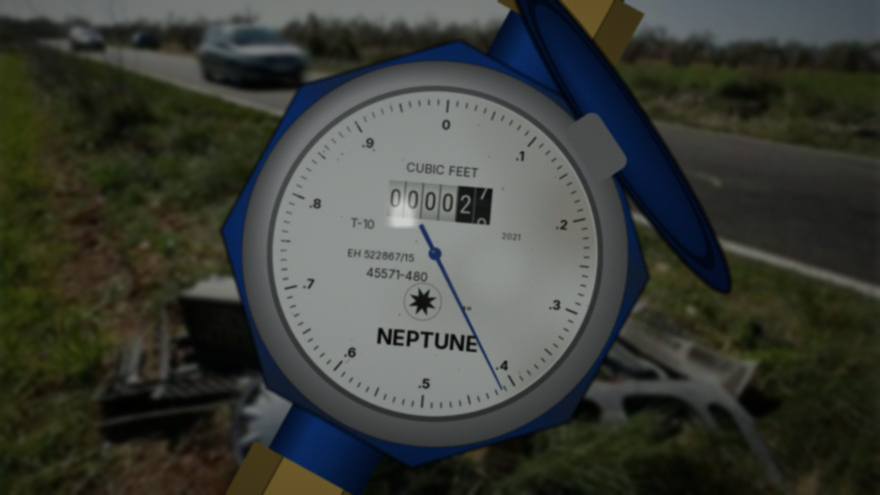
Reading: {"value": 27.41, "unit": "ft³"}
